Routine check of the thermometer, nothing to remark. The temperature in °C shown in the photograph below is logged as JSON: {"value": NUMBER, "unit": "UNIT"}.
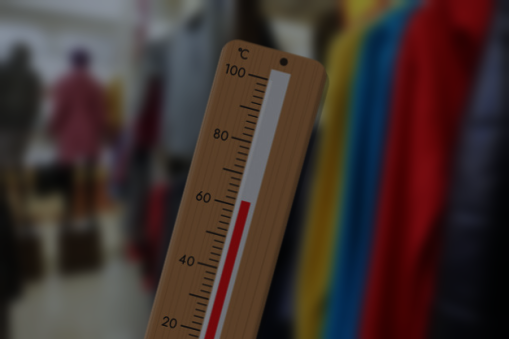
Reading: {"value": 62, "unit": "°C"}
